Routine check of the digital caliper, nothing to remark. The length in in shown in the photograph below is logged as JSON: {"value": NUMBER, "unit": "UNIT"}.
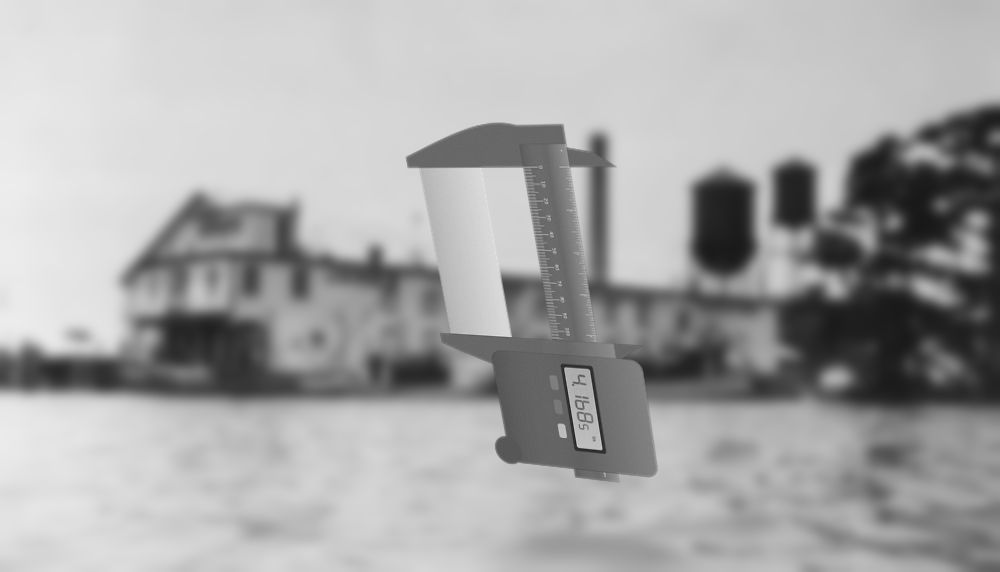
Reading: {"value": 4.1685, "unit": "in"}
